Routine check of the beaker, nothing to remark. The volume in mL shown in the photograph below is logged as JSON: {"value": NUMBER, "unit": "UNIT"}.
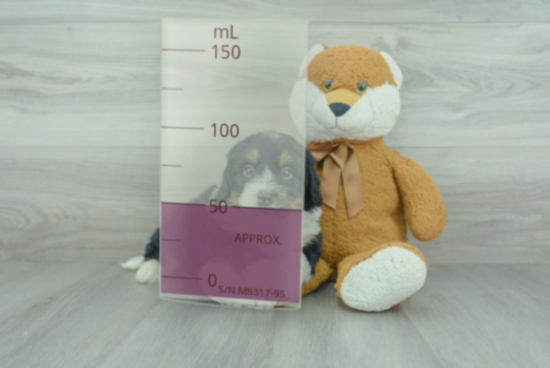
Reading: {"value": 50, "unit": "mL"}
